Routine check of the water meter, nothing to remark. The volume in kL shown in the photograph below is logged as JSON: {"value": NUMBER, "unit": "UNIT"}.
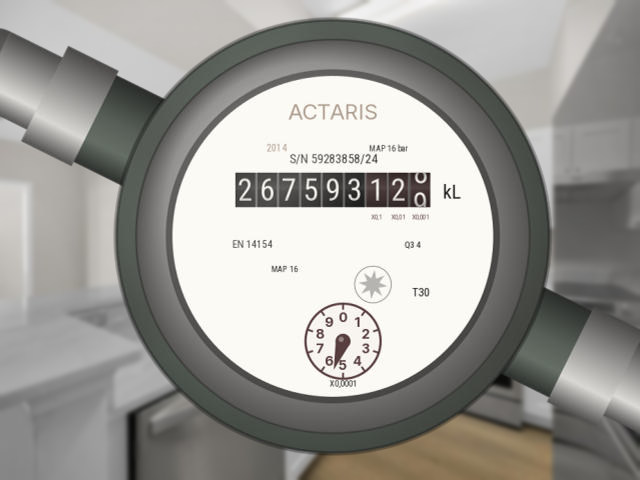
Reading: {"value": 267593.1285, "unit": "kL"}
